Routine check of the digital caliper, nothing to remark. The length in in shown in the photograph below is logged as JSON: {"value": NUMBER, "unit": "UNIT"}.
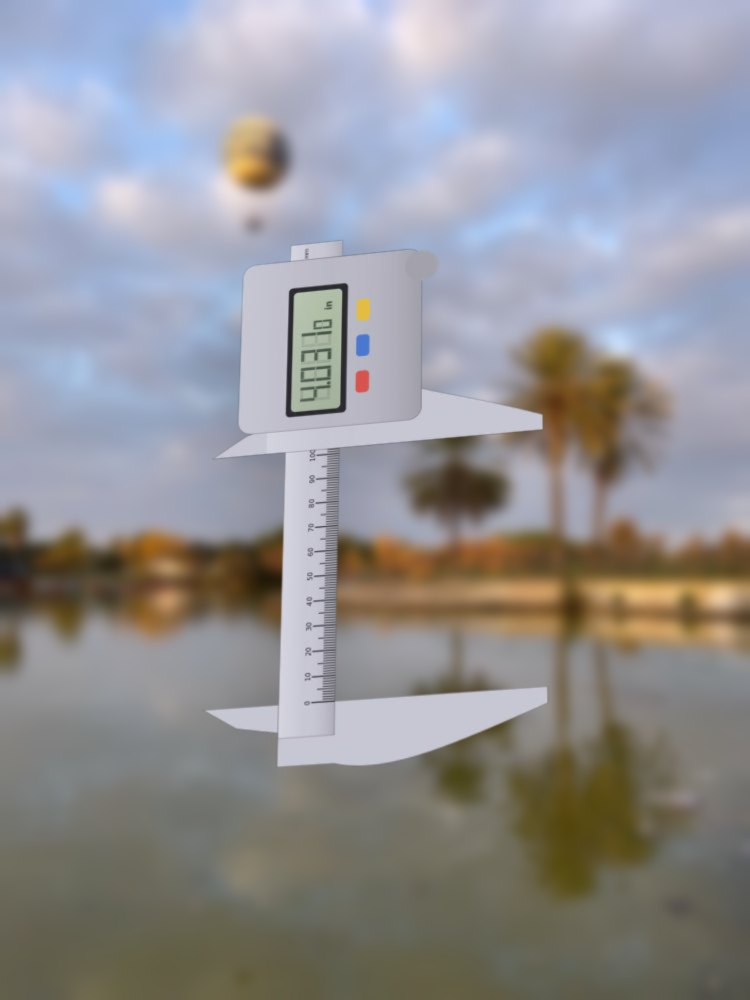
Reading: {"value": 4.0310, "unit": "in"}
